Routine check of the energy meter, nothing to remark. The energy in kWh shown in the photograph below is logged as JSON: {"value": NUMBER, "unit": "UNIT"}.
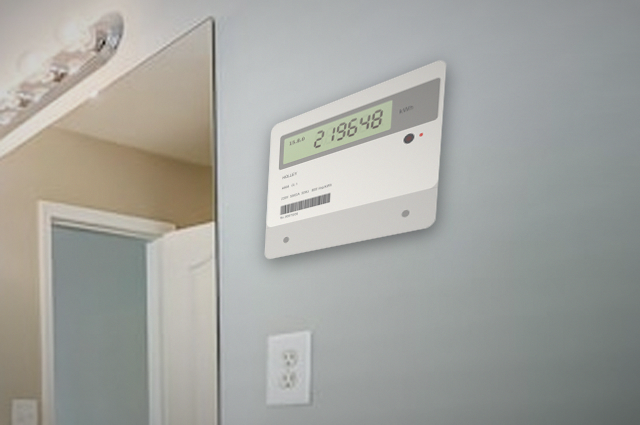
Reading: {"value": 219648, "unit": "kWh"}
